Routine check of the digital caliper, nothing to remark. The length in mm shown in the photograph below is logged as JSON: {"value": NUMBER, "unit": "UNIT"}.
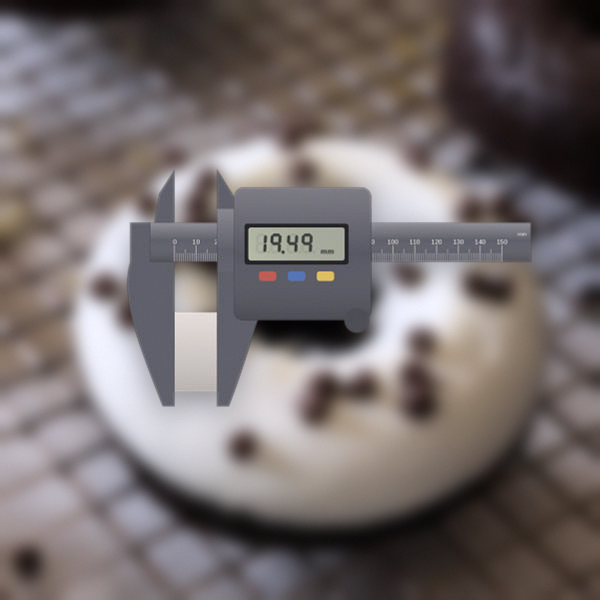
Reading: {"value": 19.49, "unit": "mm"}
